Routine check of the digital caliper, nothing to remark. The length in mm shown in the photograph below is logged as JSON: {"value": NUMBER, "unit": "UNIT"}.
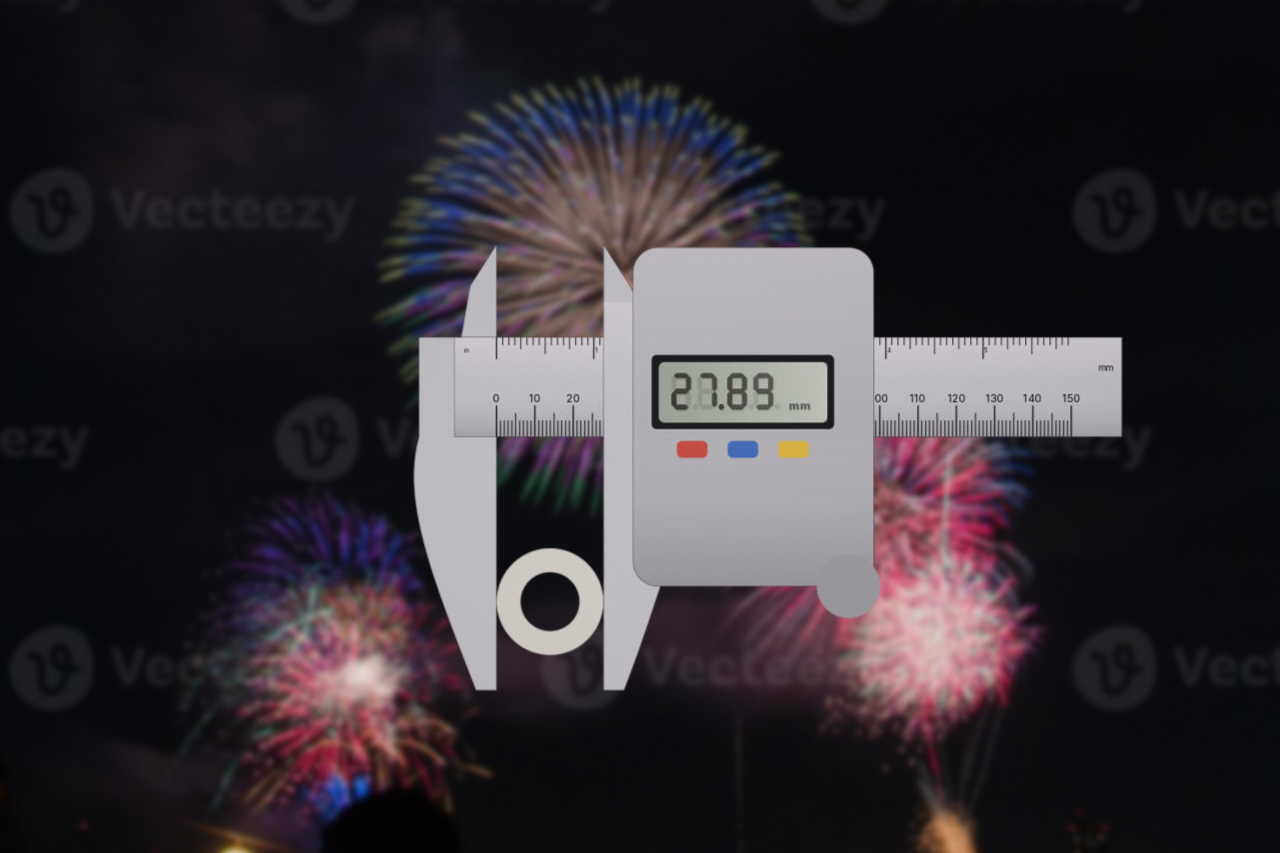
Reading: {"value": 27.89, "unit": "mm"}
